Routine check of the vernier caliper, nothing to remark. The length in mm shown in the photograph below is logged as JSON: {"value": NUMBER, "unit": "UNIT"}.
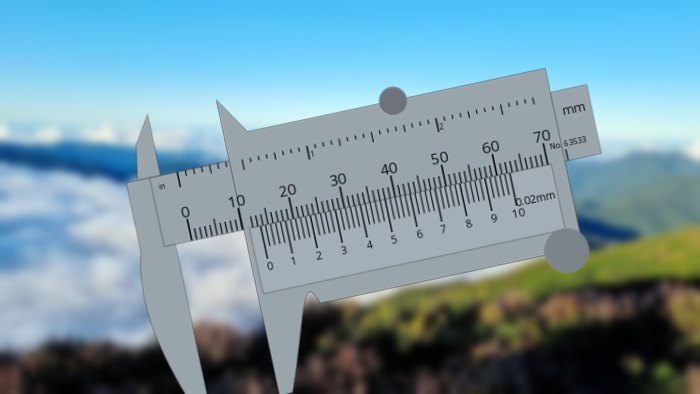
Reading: {"value": 13.5, "unit": "mm"}
